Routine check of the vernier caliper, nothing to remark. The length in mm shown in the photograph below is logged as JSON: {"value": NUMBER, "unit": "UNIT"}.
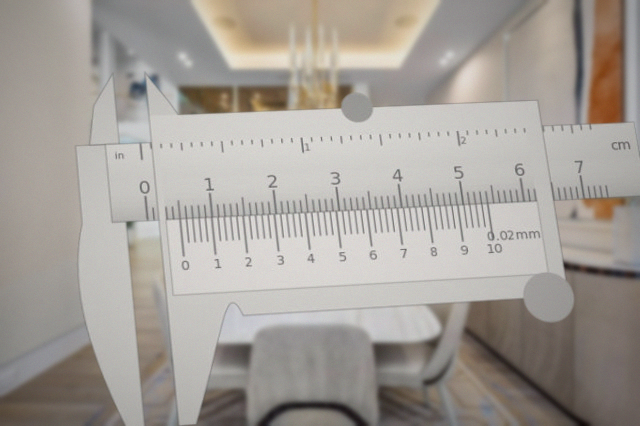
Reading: {"value": 5.0, "unit": "mm"}
